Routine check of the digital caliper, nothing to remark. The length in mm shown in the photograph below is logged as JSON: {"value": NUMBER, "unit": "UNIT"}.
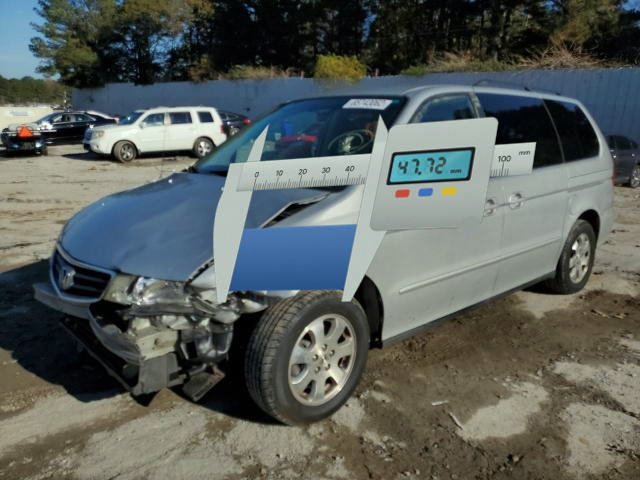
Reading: {"value": 47.72, "unit": "mm"}
